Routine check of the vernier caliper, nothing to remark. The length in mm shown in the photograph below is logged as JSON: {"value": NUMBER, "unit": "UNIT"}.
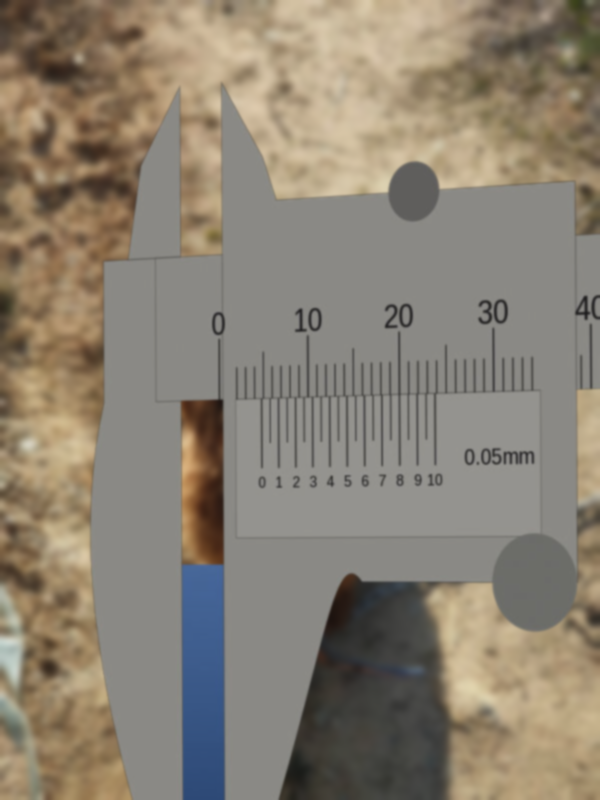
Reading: {"value": 4.8, "unit": "mm"}
